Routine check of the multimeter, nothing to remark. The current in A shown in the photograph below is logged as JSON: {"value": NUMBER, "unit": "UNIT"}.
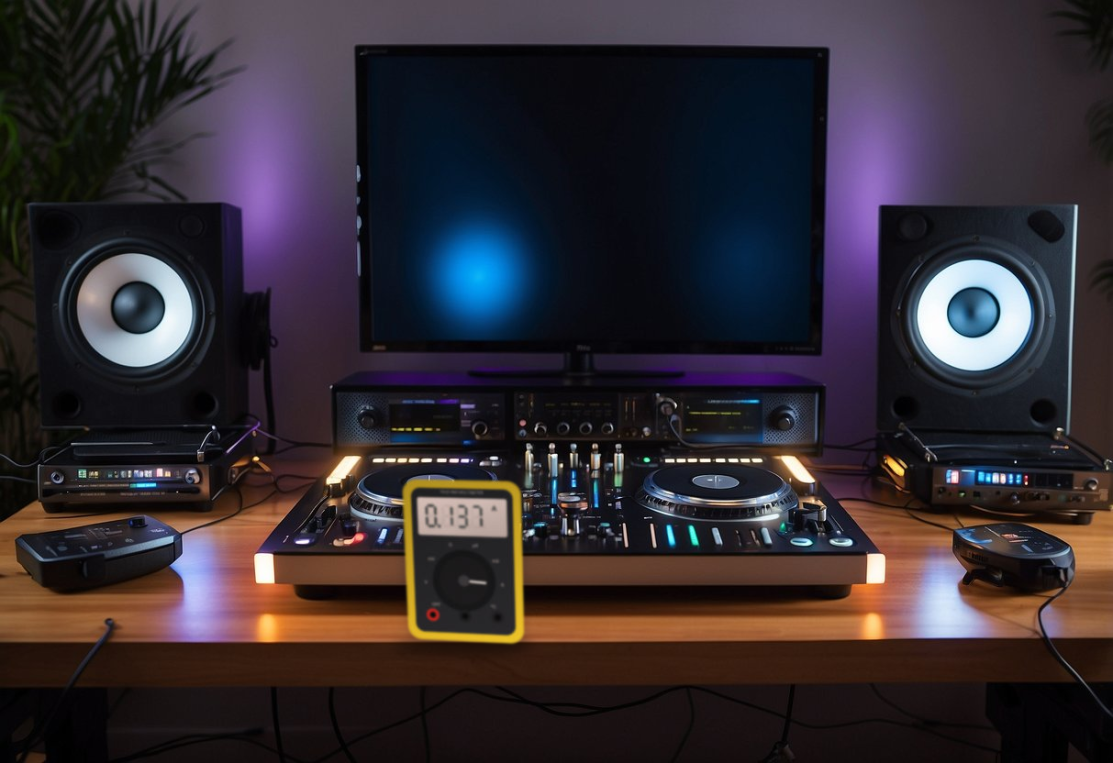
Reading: {"value": 0.137, "unit": "A"}
